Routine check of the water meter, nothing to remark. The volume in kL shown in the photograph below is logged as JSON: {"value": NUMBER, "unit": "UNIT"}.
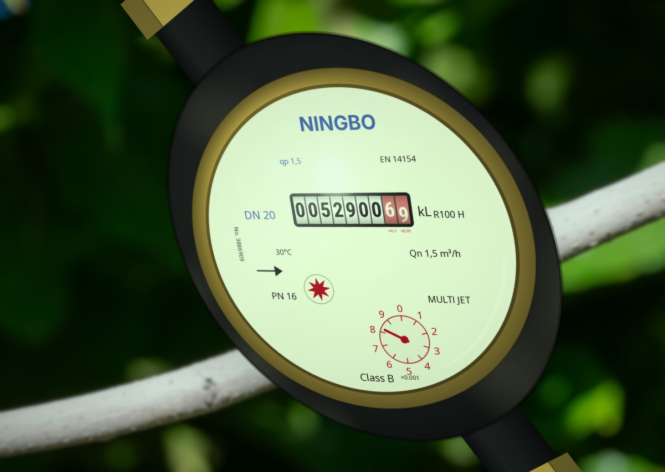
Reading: {"value": 52900.688, "unit": "kL"}
